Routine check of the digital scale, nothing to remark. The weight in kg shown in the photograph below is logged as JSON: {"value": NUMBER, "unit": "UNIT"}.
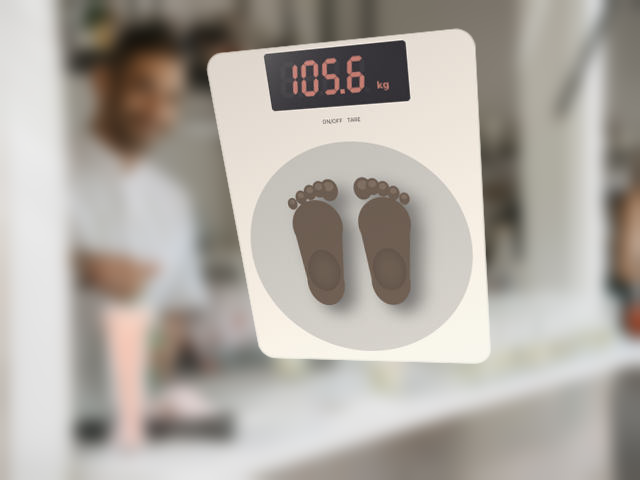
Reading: {"value": 105.6, "unit": "kg"}
